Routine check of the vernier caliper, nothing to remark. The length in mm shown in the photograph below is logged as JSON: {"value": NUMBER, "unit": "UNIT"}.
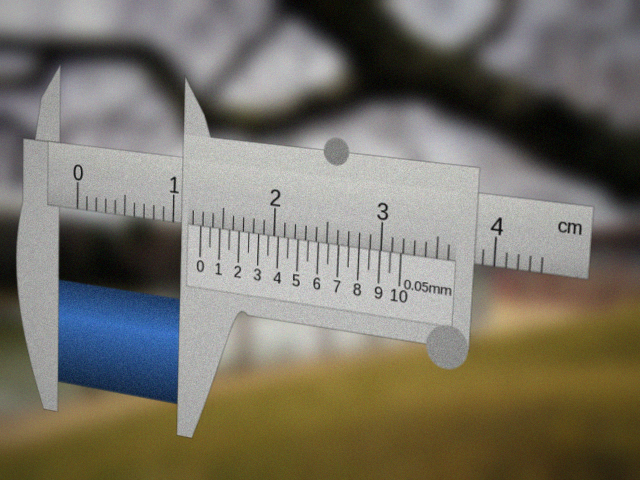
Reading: {"value": 12.8, "unit": "mm"}
